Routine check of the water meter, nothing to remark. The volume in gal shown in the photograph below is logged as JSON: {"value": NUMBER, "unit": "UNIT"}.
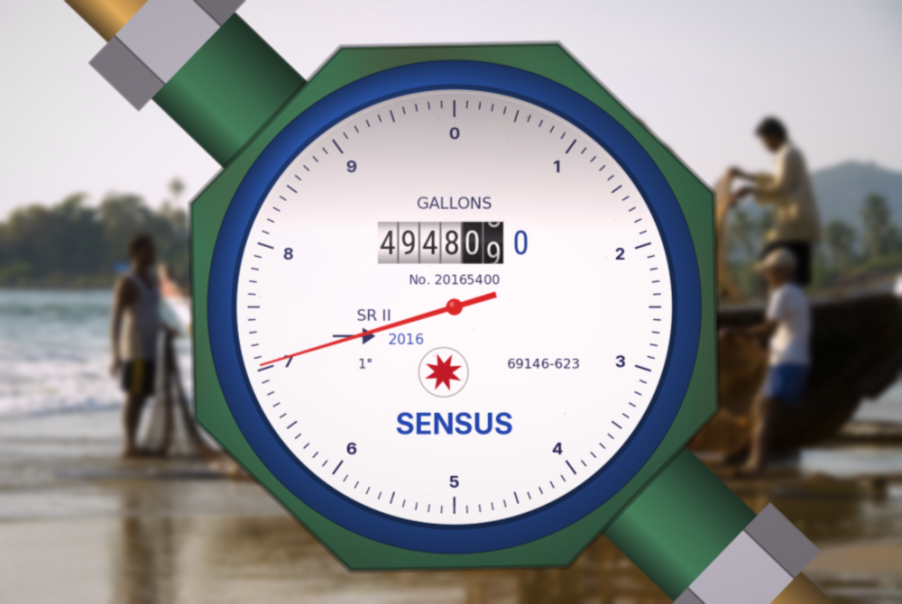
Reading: {"value": 4948087.0, "unit": "gal"}
